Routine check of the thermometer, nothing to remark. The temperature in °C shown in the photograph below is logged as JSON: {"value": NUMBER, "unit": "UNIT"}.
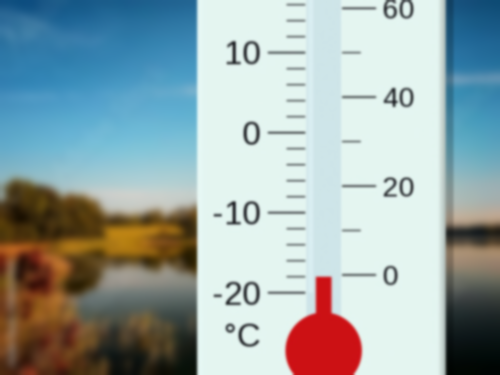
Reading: {"value": -18, "unit": "°C"}
